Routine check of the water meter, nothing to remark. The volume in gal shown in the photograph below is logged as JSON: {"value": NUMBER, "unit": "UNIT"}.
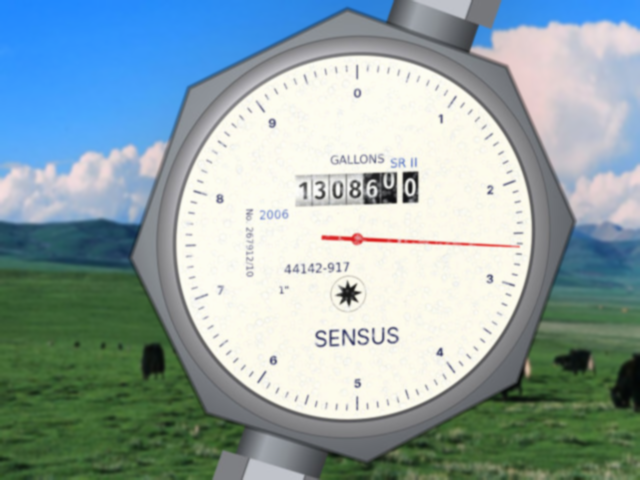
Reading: {"value": 1308602.6, "unit": "gal"}
